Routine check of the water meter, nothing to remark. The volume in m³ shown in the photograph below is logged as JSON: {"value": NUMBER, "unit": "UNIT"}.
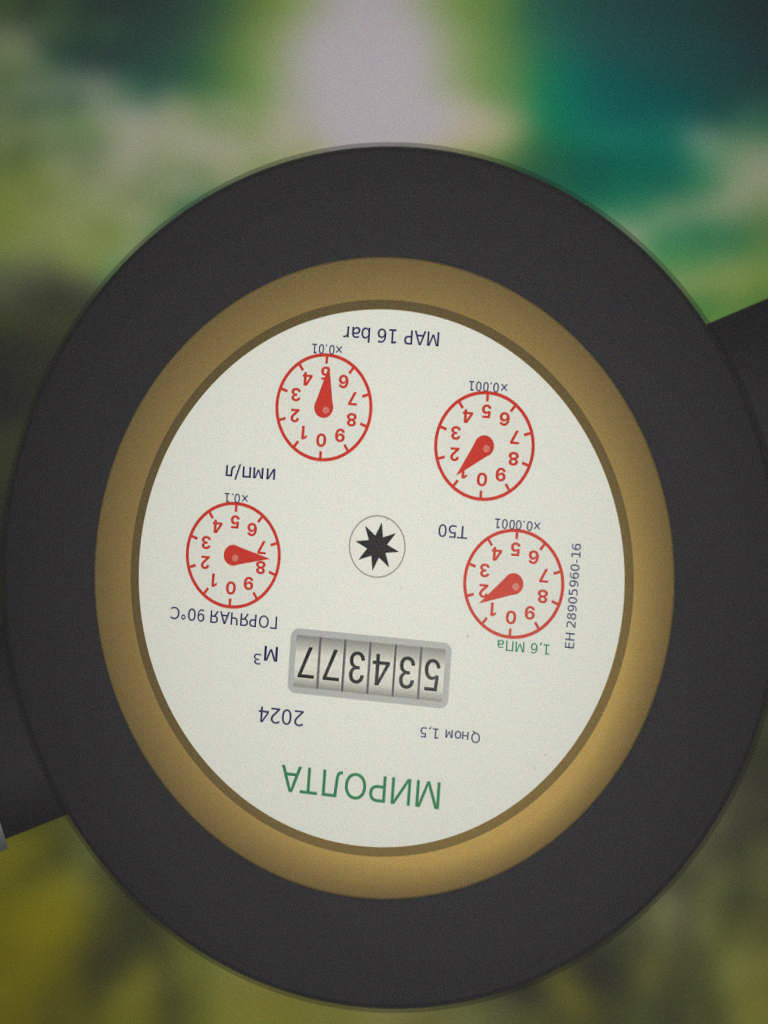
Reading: {"value": 534377.7511, "unit": "m³"}
